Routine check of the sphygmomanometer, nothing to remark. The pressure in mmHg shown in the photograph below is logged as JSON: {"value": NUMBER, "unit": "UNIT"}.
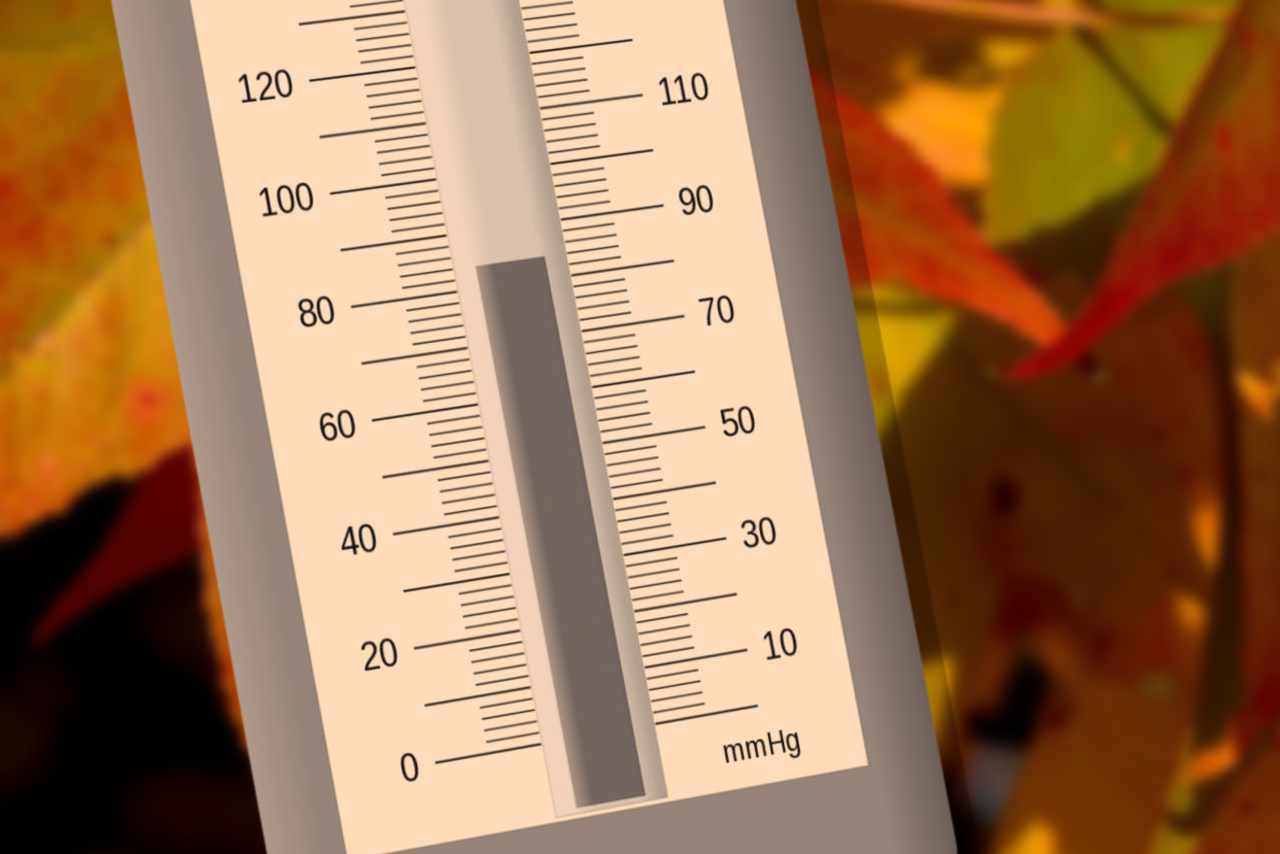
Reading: {"value": 84, "unit": "mmHg"}
